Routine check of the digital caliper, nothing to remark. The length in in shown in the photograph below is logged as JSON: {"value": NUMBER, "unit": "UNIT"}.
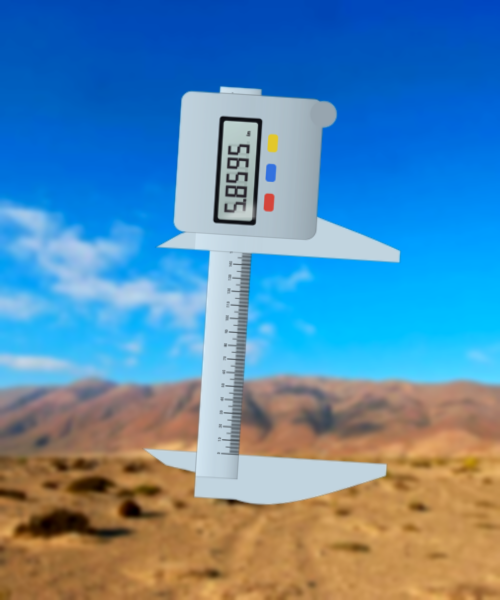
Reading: {"value": 5.8595, "unit": "in"}
